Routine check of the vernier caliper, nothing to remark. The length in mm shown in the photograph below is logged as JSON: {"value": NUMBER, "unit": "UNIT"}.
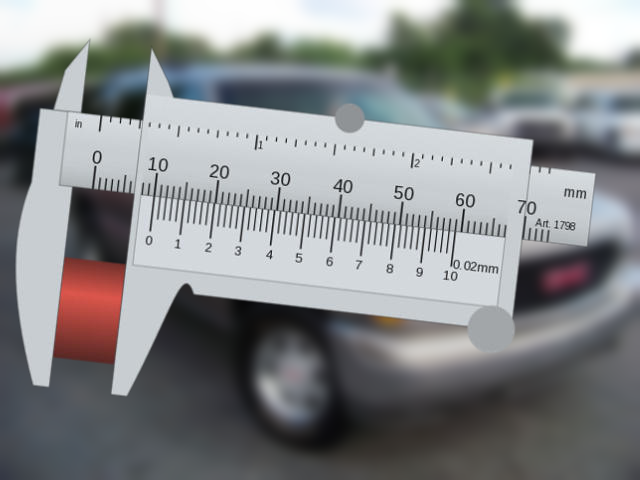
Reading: {"value": 10.0, "unit": "mm"}
